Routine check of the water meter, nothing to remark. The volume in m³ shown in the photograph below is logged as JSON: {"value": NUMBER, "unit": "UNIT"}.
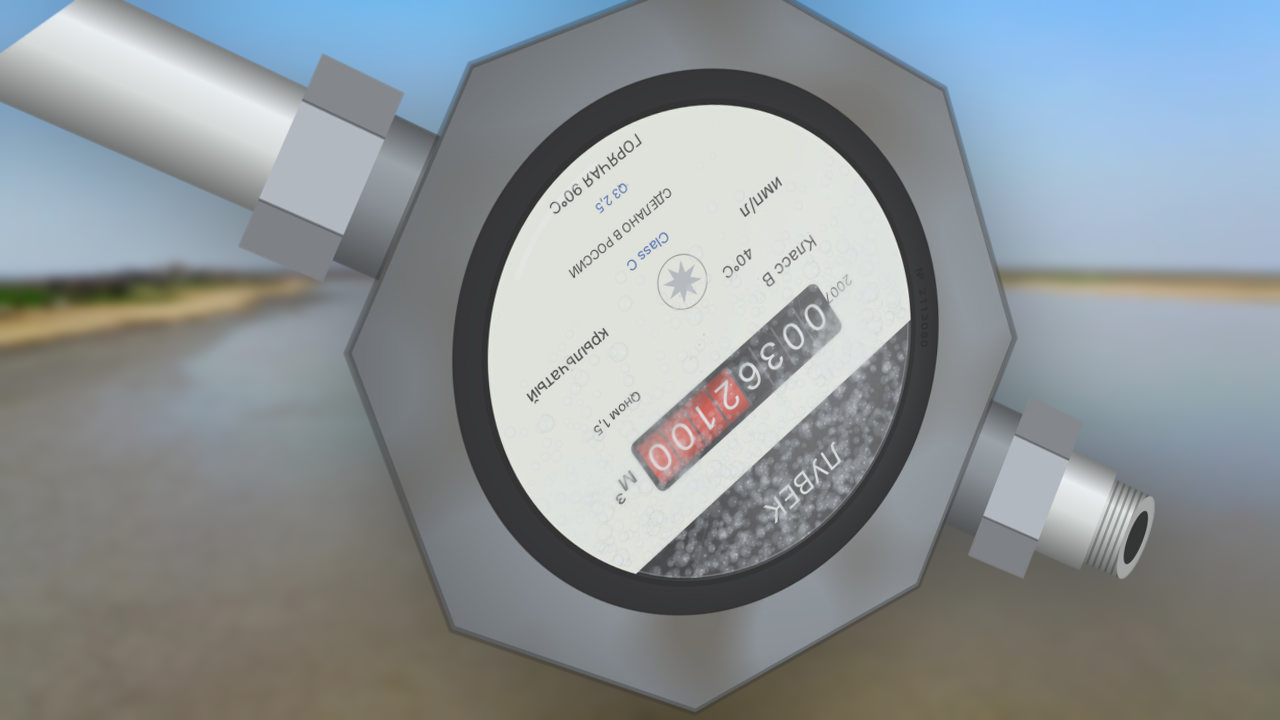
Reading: {"value": 36.2100, "unit": "m³"}
